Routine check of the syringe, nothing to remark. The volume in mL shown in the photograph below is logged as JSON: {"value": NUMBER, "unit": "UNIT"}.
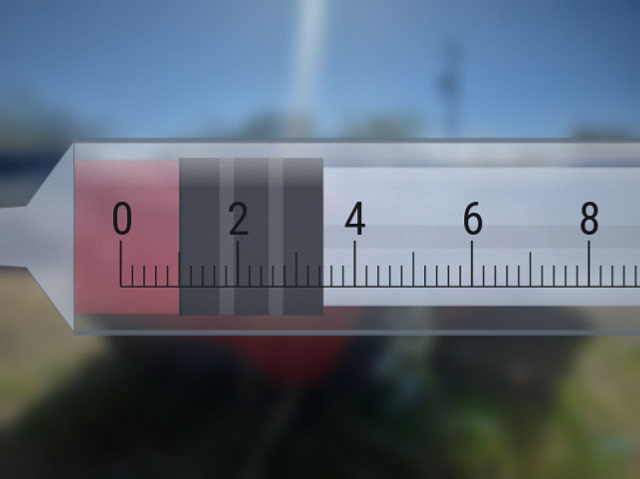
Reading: {"value": 1, "unit": "mL"}
